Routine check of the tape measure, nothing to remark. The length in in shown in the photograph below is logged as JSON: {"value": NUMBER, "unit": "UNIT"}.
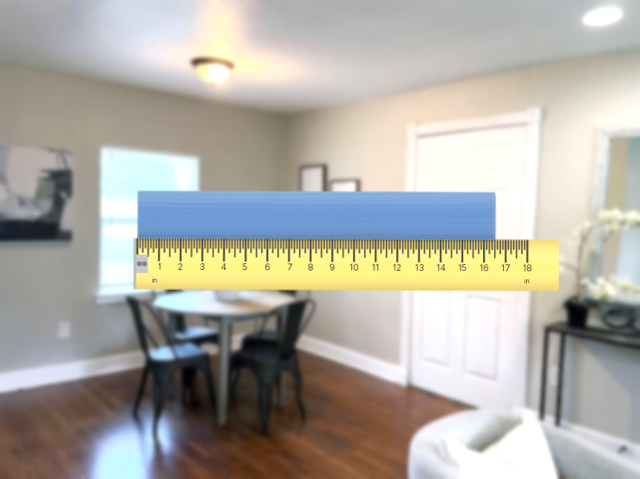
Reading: {"value": 16.5, "unit": "in"}
